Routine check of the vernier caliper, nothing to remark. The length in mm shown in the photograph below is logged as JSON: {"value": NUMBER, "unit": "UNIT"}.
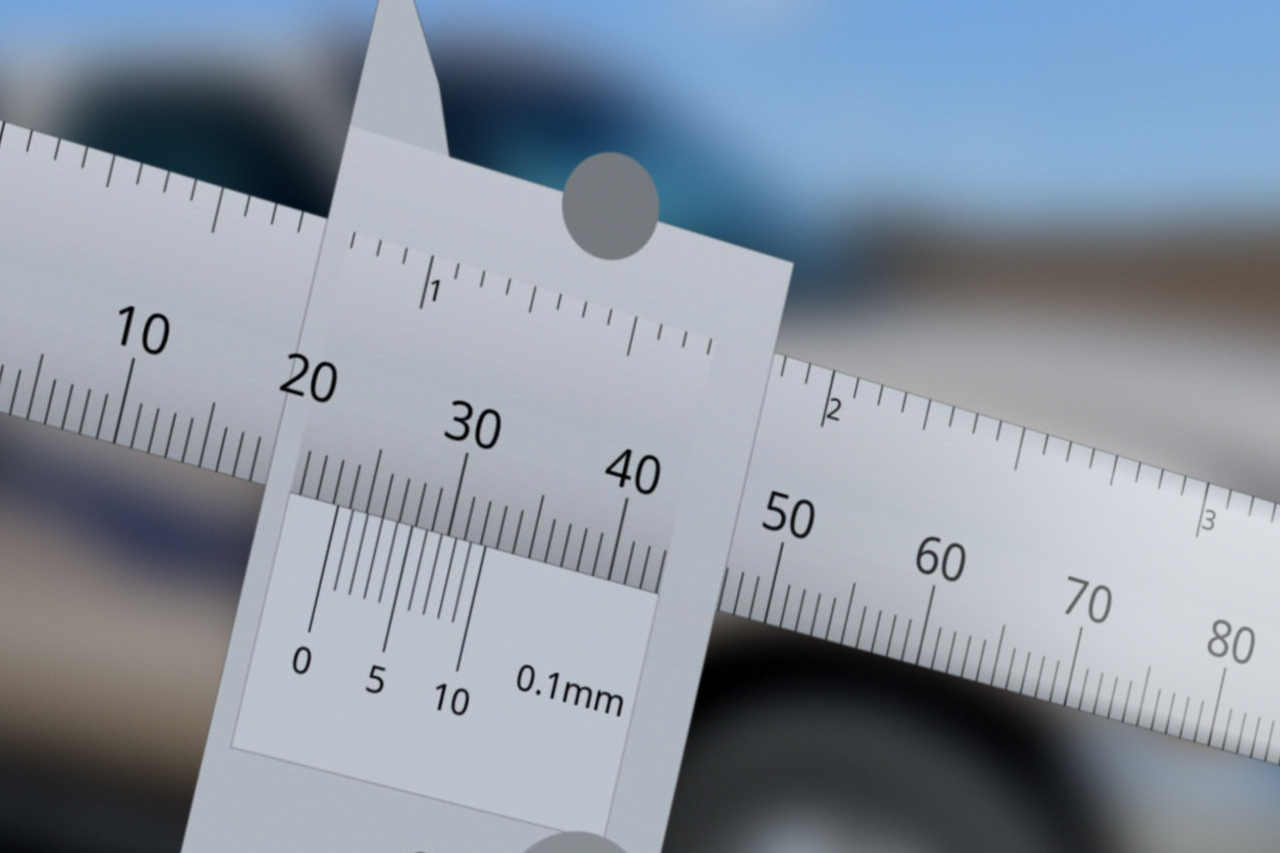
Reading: {"value": 23.3, "unit": "mm"}
